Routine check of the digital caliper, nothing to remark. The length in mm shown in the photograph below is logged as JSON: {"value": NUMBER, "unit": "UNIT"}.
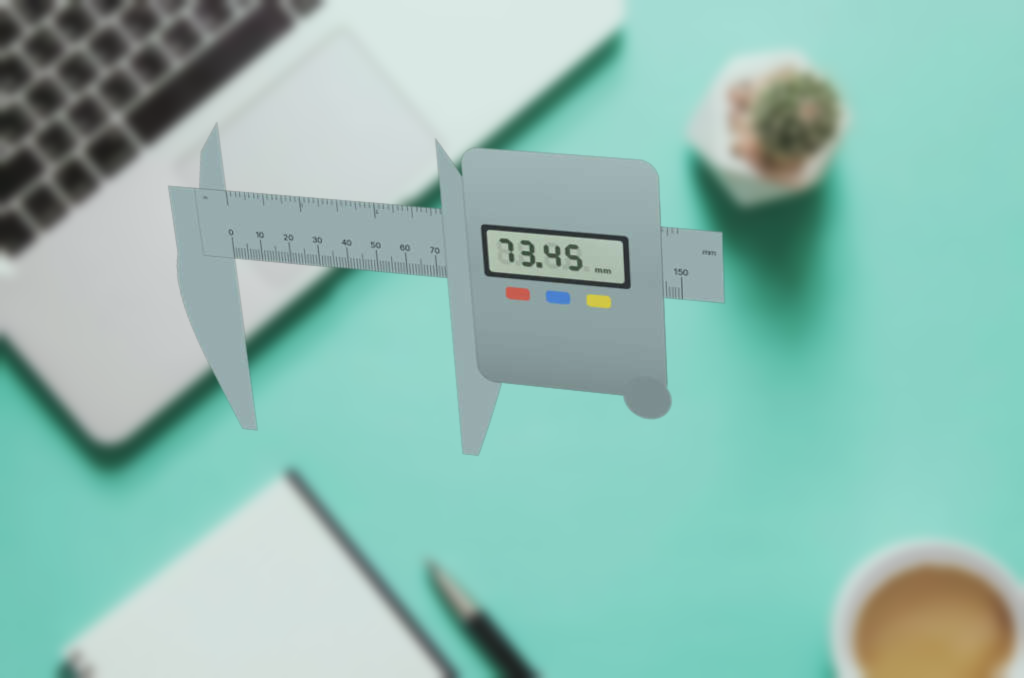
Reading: {"value": 73.45, "unit": "mm"}
